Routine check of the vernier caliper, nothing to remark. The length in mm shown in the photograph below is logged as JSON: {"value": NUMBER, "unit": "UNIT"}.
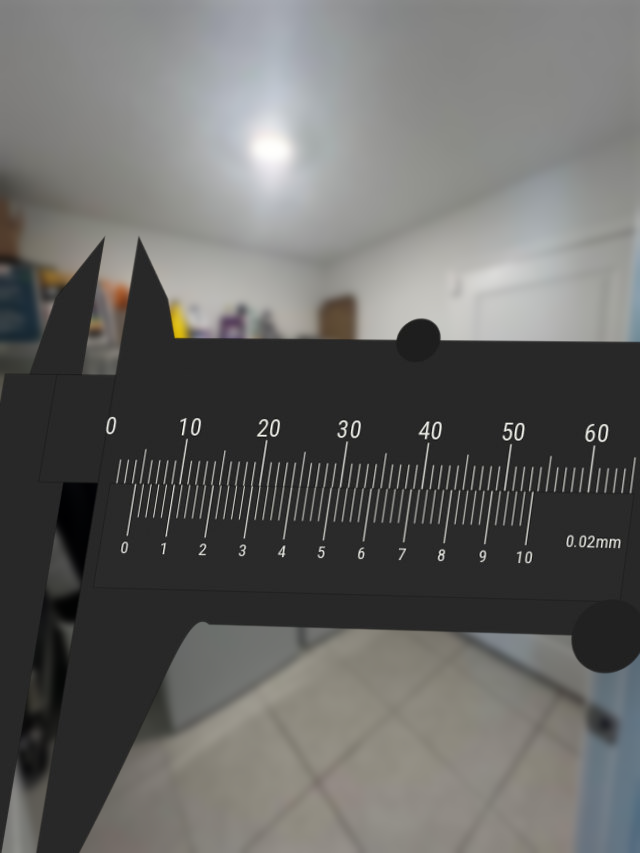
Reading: {"value": 4.4, "unit": "mm"}
